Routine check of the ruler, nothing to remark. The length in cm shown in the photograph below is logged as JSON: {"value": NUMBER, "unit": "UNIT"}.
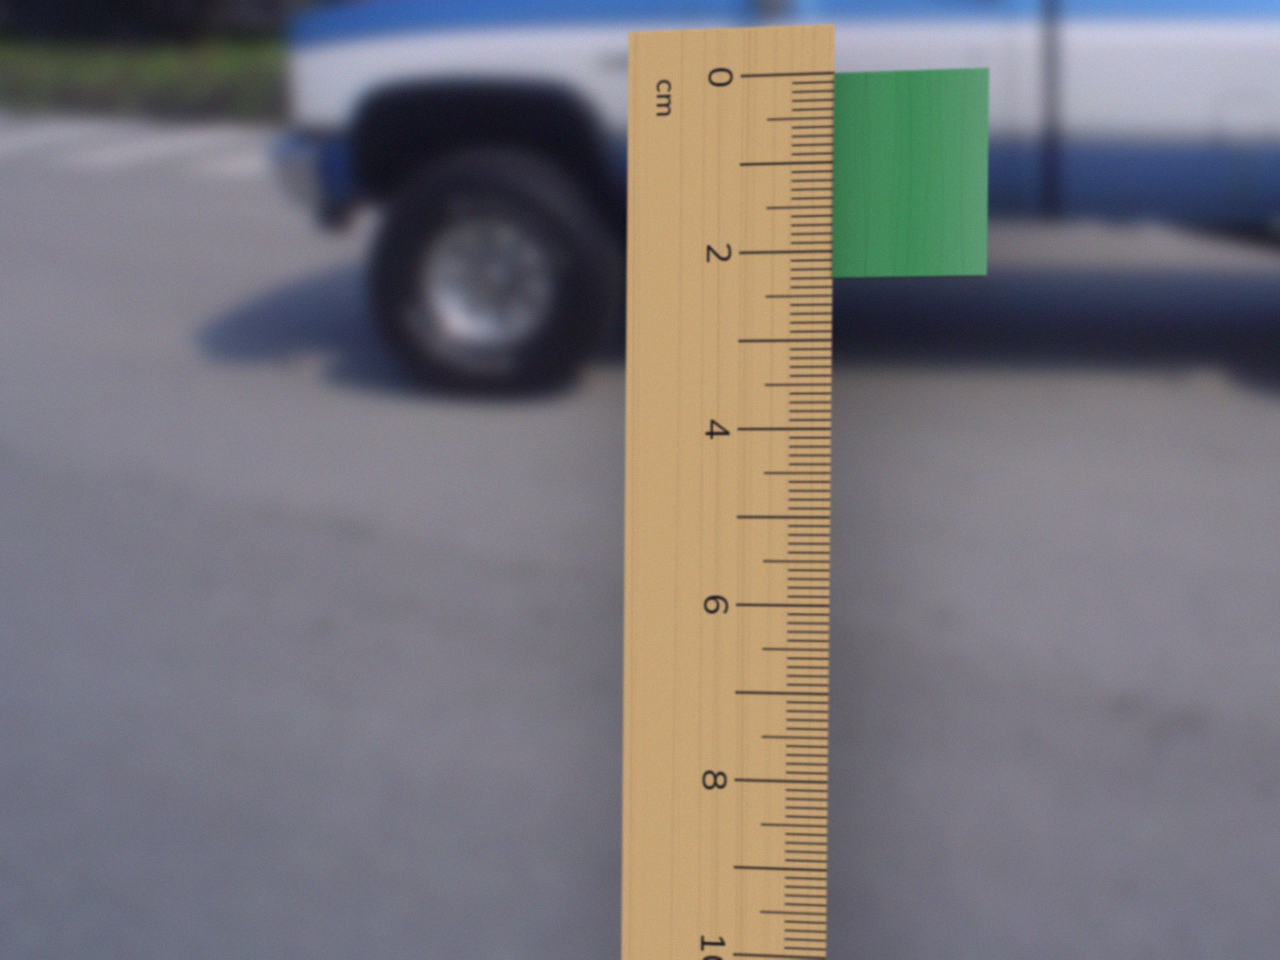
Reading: {"value": 2.3, "unit": "cm"}
